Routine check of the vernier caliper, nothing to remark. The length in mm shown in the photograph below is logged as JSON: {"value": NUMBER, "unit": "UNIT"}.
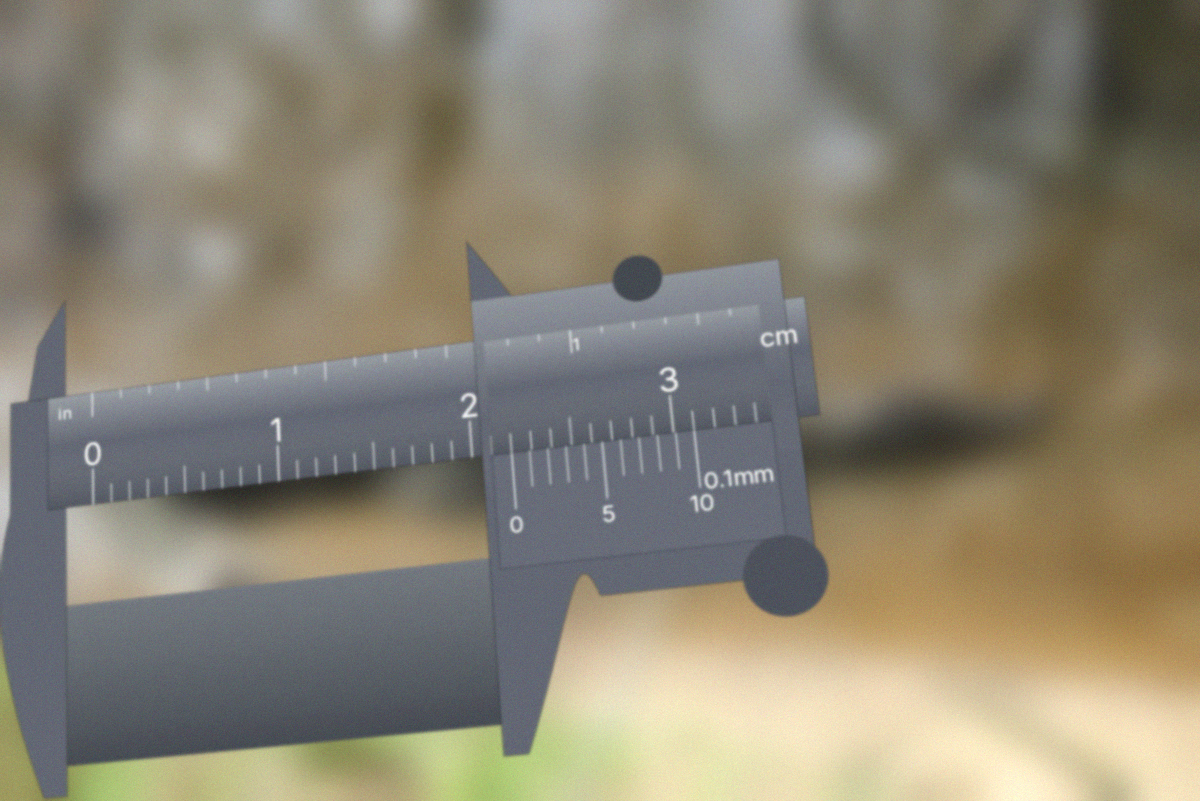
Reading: {"value": 22.0, "unit": "mm"}
